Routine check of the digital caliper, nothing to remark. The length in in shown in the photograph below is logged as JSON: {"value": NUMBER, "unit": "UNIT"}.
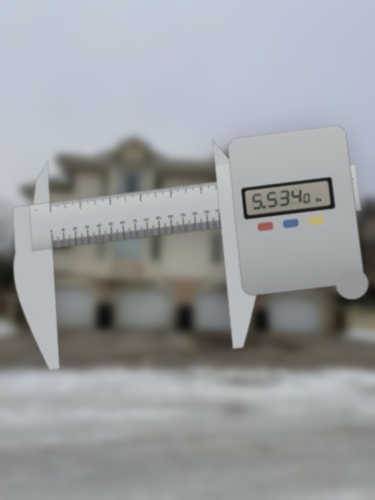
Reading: {"value": 5.5340, "unit": "in"}
